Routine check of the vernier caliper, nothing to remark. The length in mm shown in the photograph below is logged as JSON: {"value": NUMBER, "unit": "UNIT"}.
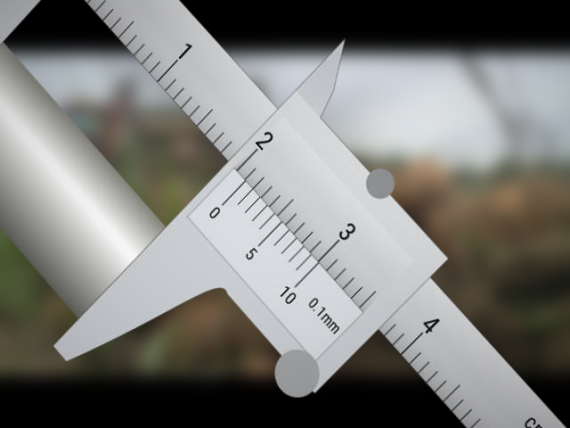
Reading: {"value": 21.1, "unit": "mm"}
